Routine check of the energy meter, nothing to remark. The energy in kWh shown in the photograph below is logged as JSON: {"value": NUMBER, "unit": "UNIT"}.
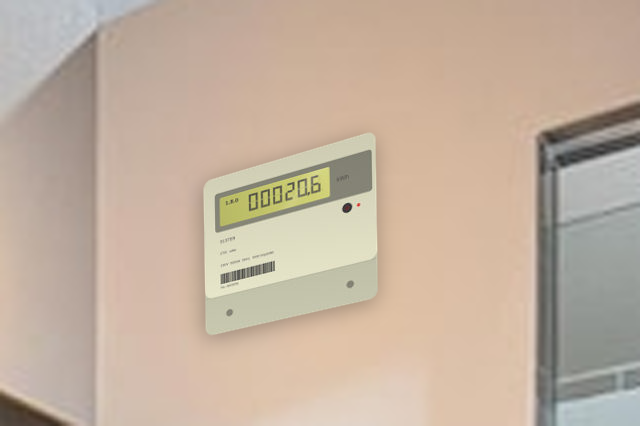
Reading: {"value": 20.6, "unit": "kWh"}
